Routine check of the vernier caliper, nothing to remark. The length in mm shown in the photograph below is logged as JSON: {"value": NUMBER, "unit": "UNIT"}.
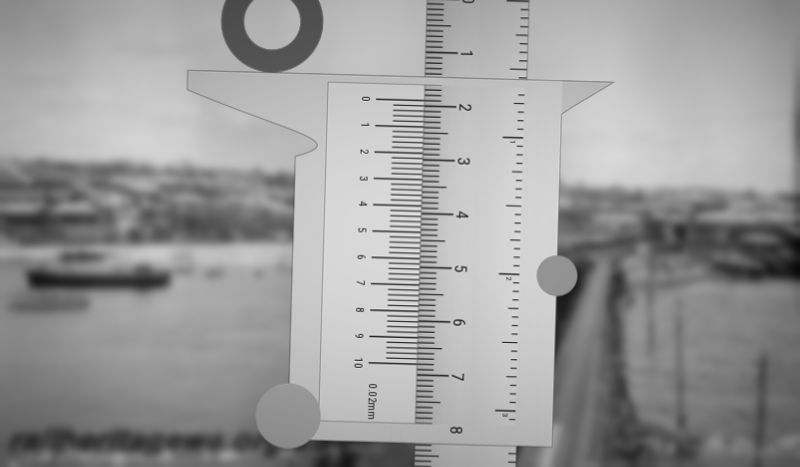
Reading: {"value": 19.0, "unit": "mm"}
